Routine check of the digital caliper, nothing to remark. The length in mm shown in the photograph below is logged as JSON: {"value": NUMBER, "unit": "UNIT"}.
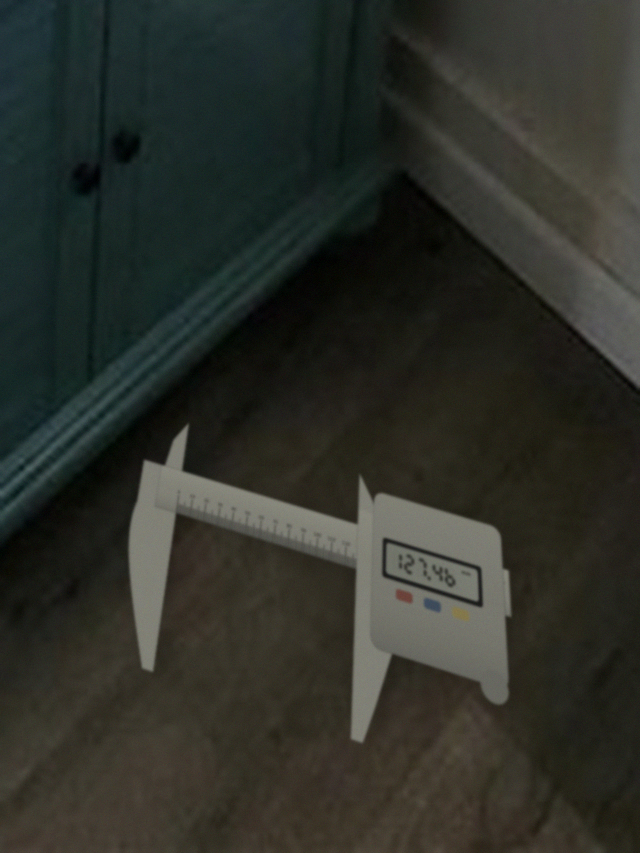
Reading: {"value": 127.46, "unit": "mm"}
